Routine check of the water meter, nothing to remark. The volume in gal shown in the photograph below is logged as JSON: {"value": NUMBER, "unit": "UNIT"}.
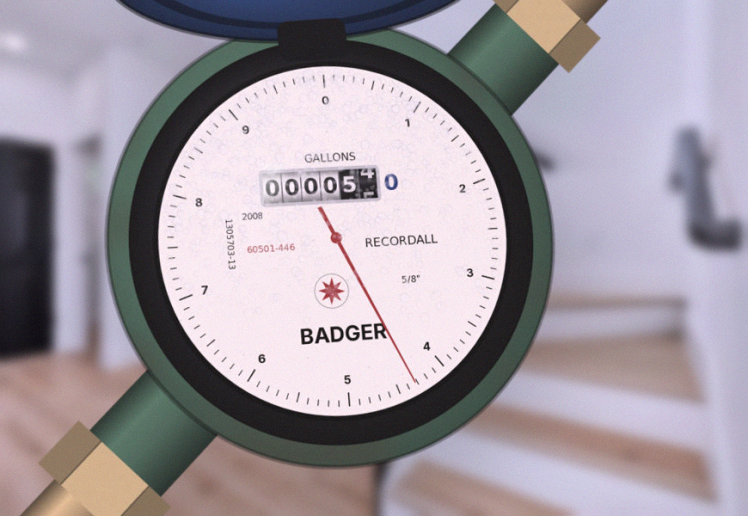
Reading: {"value": 544.3, "unit": "gal"}
